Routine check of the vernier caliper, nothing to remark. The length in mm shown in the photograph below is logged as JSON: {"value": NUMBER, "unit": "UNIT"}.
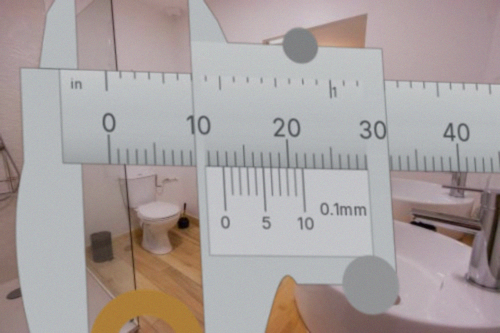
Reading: {"value": 12.6, "unit": "mm"}
